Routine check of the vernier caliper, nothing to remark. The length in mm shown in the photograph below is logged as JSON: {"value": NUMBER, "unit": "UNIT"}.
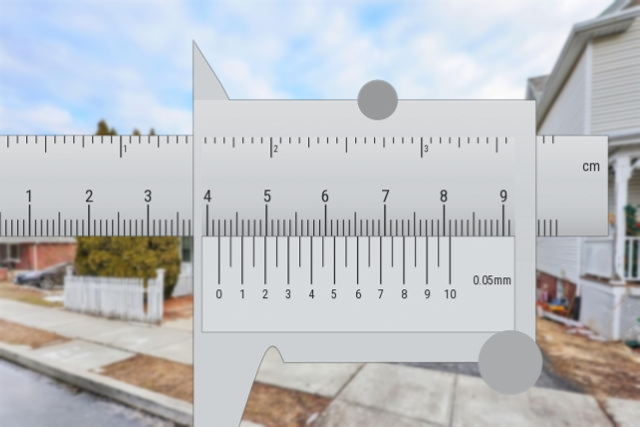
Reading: {"value": 42.0, "unit": "mm"}
